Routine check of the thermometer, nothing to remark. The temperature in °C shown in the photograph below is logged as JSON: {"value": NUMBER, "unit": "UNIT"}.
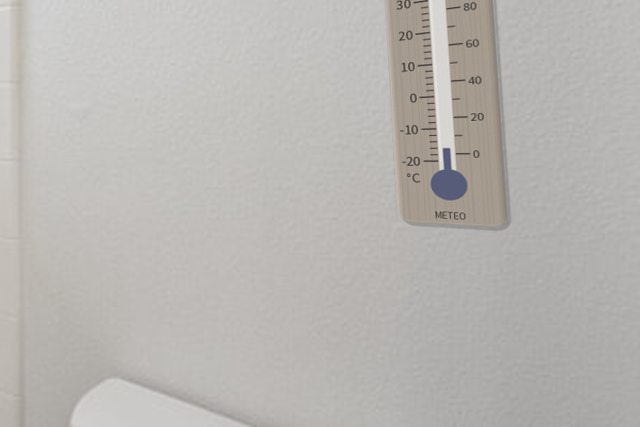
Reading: {"value": -16, "unit": "°C"}
